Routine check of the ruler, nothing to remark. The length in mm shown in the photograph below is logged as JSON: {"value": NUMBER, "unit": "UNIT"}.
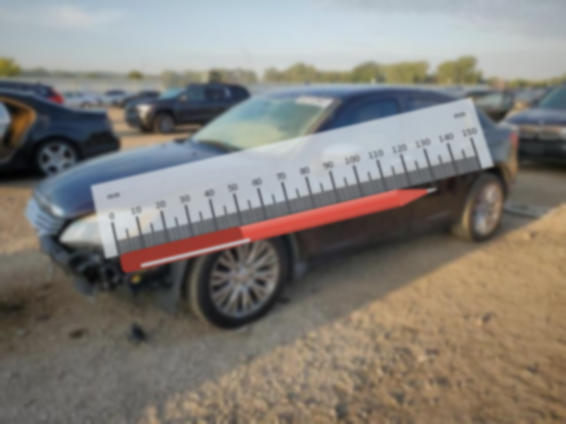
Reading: {"value": 130, "unit": "mm"}
